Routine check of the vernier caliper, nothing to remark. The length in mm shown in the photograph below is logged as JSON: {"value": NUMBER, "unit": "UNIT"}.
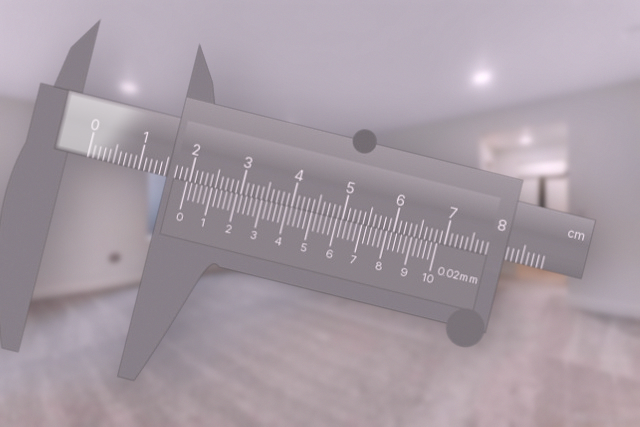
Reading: {"value": 19.5, "unit": "mm"}
